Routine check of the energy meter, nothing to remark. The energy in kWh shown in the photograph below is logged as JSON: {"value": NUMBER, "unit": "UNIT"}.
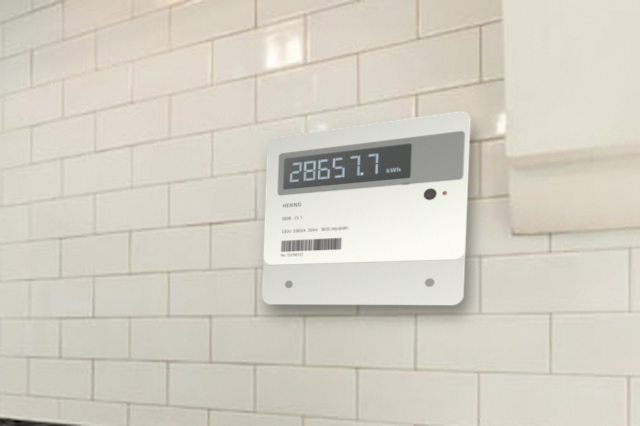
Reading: {"value": 28657.7, "unit": "kWh"}
